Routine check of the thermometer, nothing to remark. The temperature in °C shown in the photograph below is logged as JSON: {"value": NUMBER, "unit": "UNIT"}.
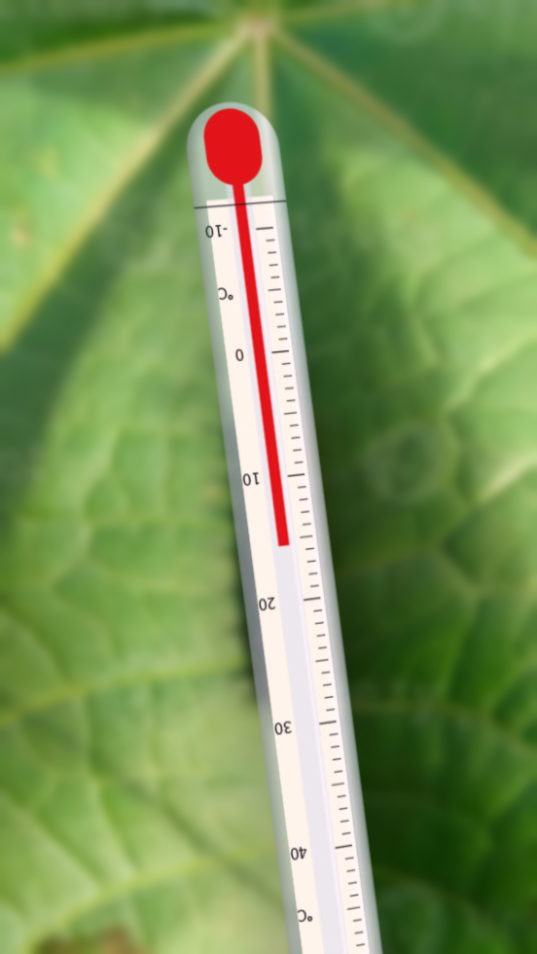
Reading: {"value": 15.5, "unit": "°C"}
